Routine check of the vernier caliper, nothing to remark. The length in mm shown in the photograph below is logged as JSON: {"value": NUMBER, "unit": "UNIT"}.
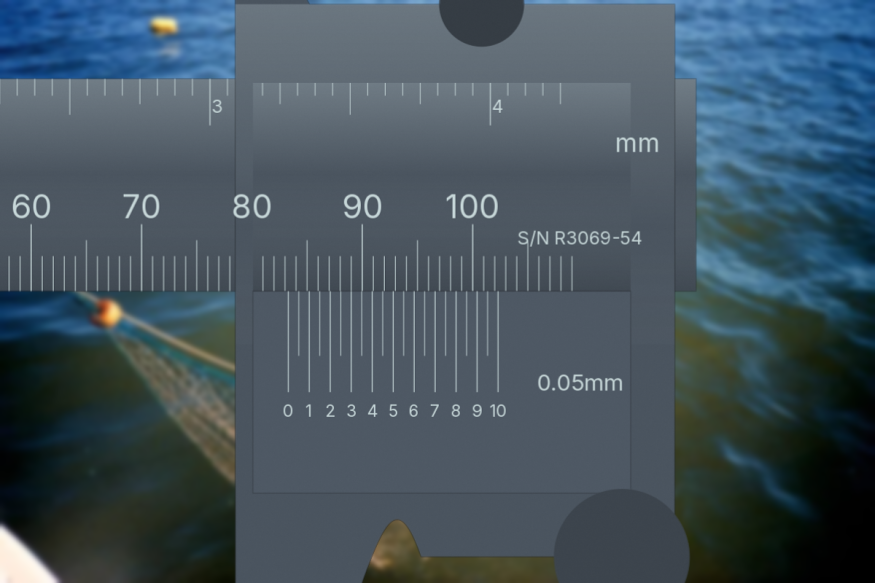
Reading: {"value": 83.3, "unit": "mm"}
